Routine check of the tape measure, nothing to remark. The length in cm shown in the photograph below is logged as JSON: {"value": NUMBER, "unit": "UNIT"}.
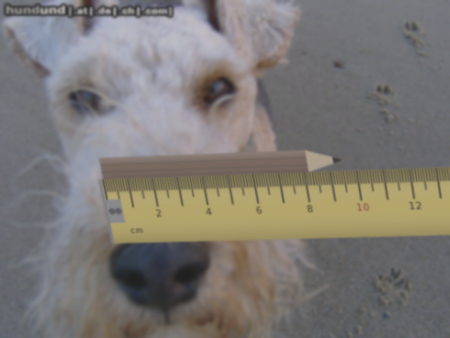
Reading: {"value": 9.5, "unit": "cm"}
